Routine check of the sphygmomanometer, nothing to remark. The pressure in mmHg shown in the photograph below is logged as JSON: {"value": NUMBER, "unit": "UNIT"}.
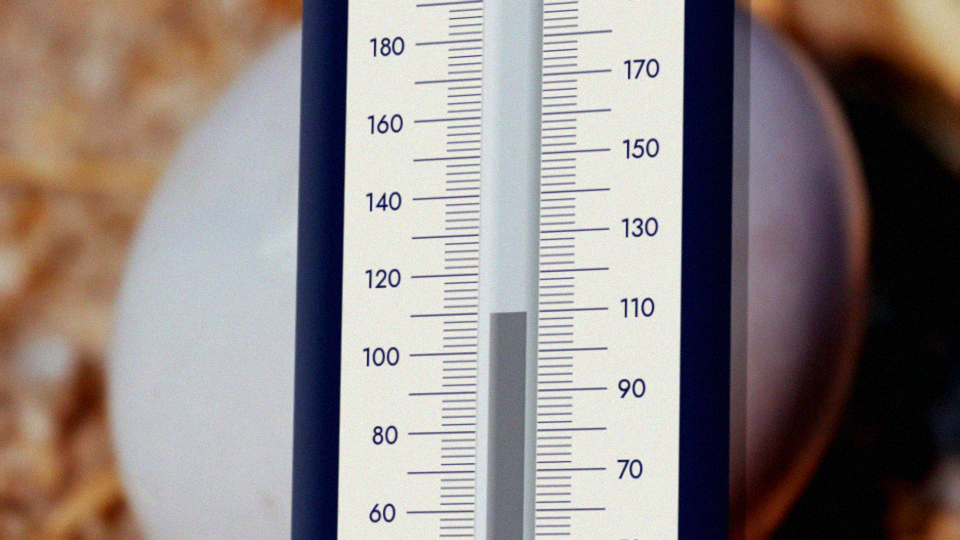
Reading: {"value": 110, "unit": "mmHg"}
